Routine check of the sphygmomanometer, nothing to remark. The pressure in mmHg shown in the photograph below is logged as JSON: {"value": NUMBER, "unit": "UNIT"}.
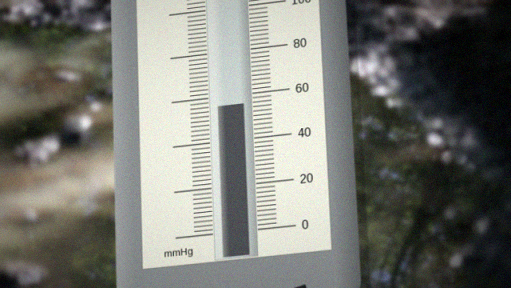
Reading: {"value": 56, "unit": "mmHg"}
